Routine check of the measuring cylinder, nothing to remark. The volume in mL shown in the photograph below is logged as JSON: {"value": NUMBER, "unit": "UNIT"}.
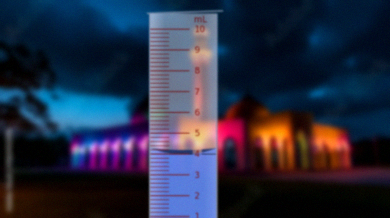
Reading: {"value": 4, "unit": "mL"}
